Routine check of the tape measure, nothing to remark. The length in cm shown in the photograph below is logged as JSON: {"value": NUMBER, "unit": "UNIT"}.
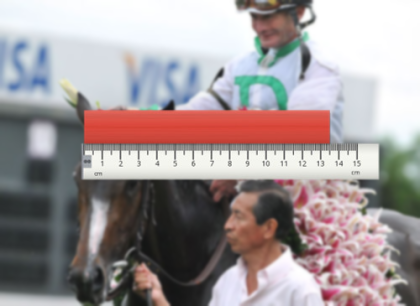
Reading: {"value": 13.5, "unit": "cm"}
